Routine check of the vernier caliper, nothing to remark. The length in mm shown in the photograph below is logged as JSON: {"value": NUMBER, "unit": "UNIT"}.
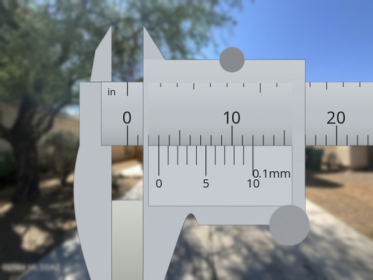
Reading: {"value": 3.0, "unit": "mm"}
